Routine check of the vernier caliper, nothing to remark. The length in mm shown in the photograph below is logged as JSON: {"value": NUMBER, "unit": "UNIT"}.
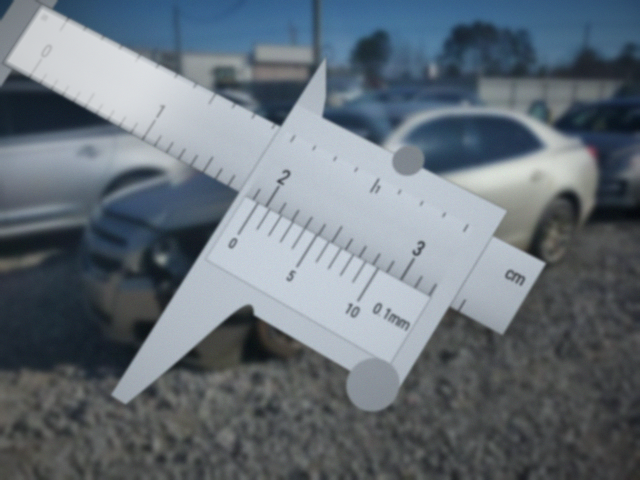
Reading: {"value": 19.4, "unit": "mm"}
